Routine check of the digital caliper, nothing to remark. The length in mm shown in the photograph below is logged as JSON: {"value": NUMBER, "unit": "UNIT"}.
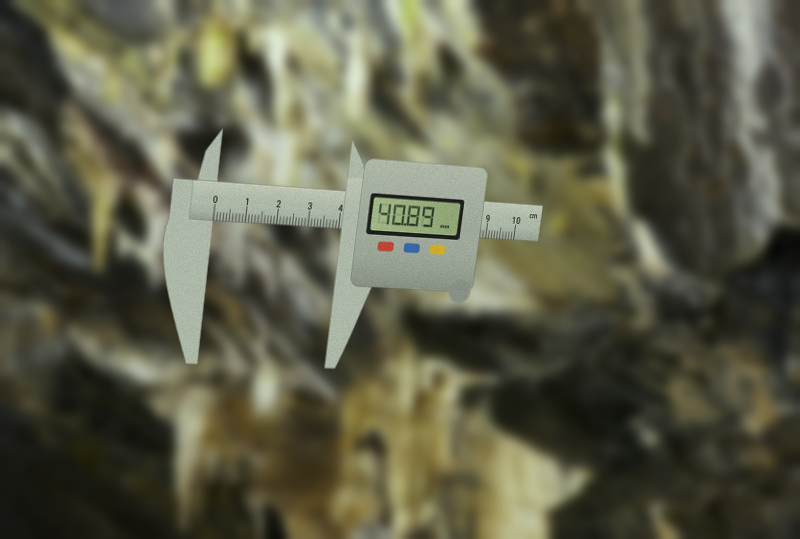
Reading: {"value": 40.89, "unit": "mm"}
